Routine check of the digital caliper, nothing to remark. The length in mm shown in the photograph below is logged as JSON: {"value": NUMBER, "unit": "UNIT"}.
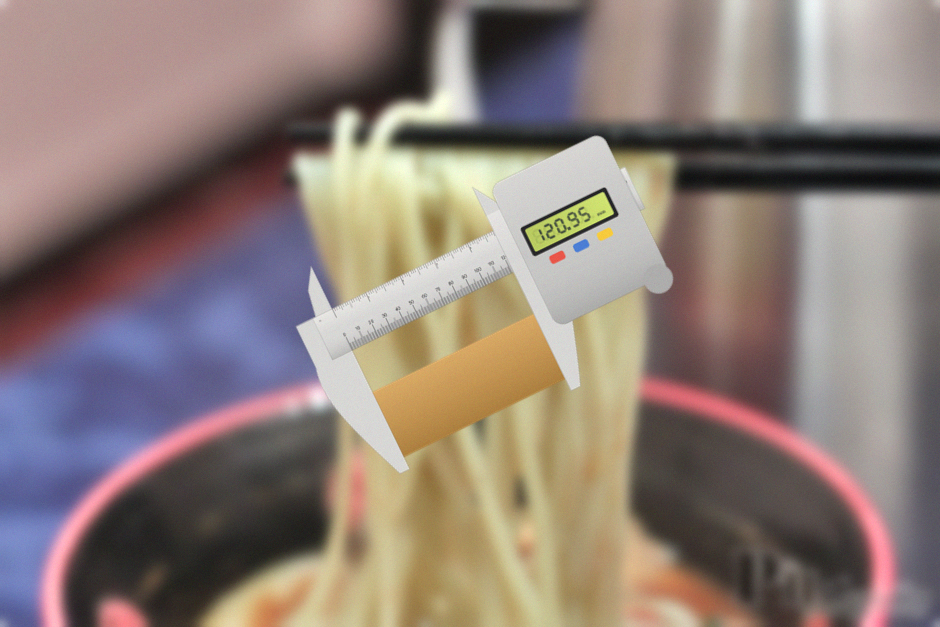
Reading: {"value": 120.95, "unit": "mm"}
